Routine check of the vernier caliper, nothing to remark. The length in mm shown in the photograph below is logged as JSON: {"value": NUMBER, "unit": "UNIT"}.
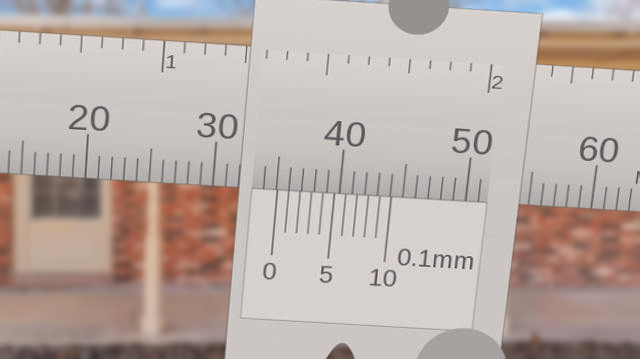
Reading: {"value": 35.1, "unit": "mm"}
